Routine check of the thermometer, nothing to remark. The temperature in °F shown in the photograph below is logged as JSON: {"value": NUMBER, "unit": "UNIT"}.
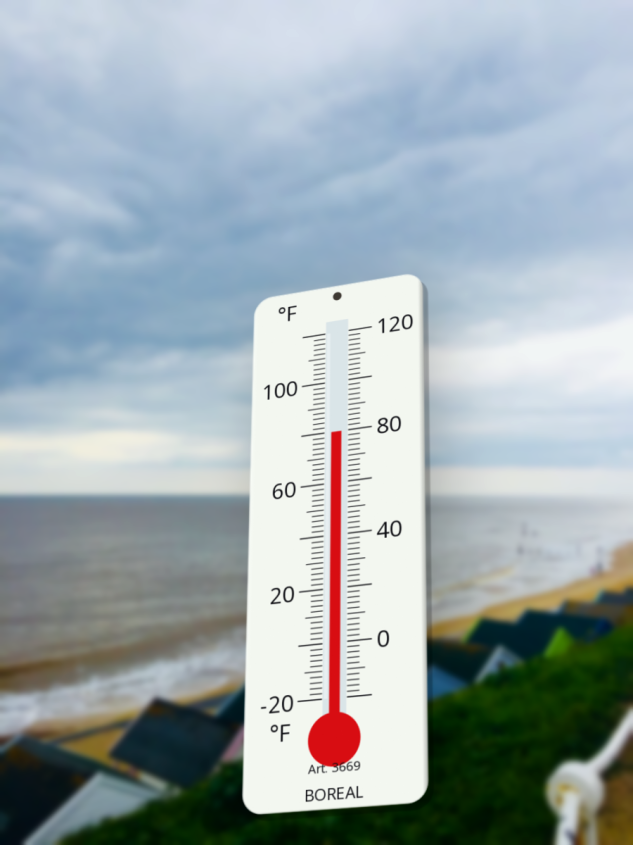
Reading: {"value": 80, "unit": "°F"}
